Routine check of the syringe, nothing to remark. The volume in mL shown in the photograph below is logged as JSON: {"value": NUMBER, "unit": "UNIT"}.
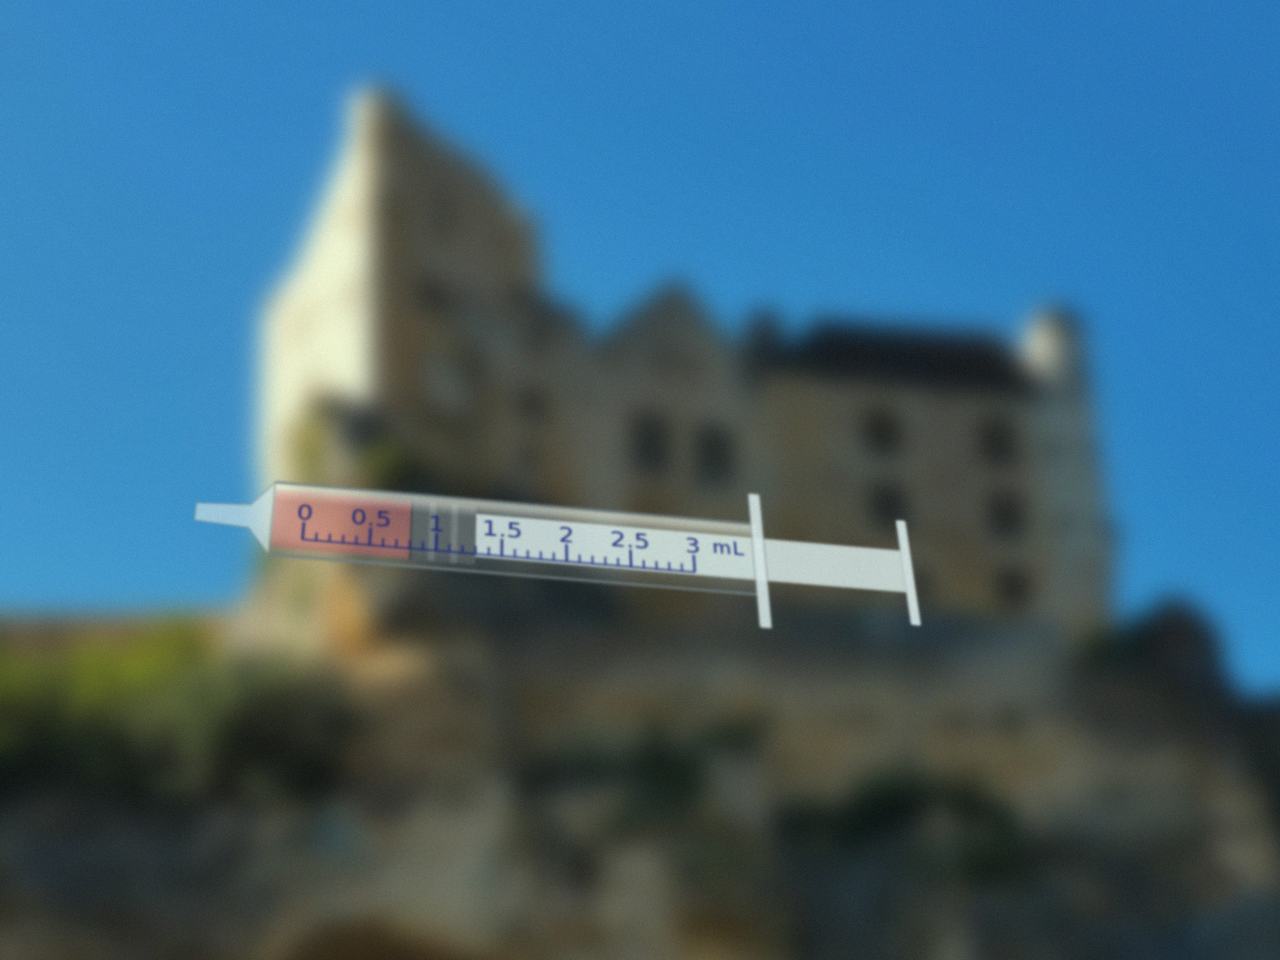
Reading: {"value": 0.8, "unit": "mL"}
